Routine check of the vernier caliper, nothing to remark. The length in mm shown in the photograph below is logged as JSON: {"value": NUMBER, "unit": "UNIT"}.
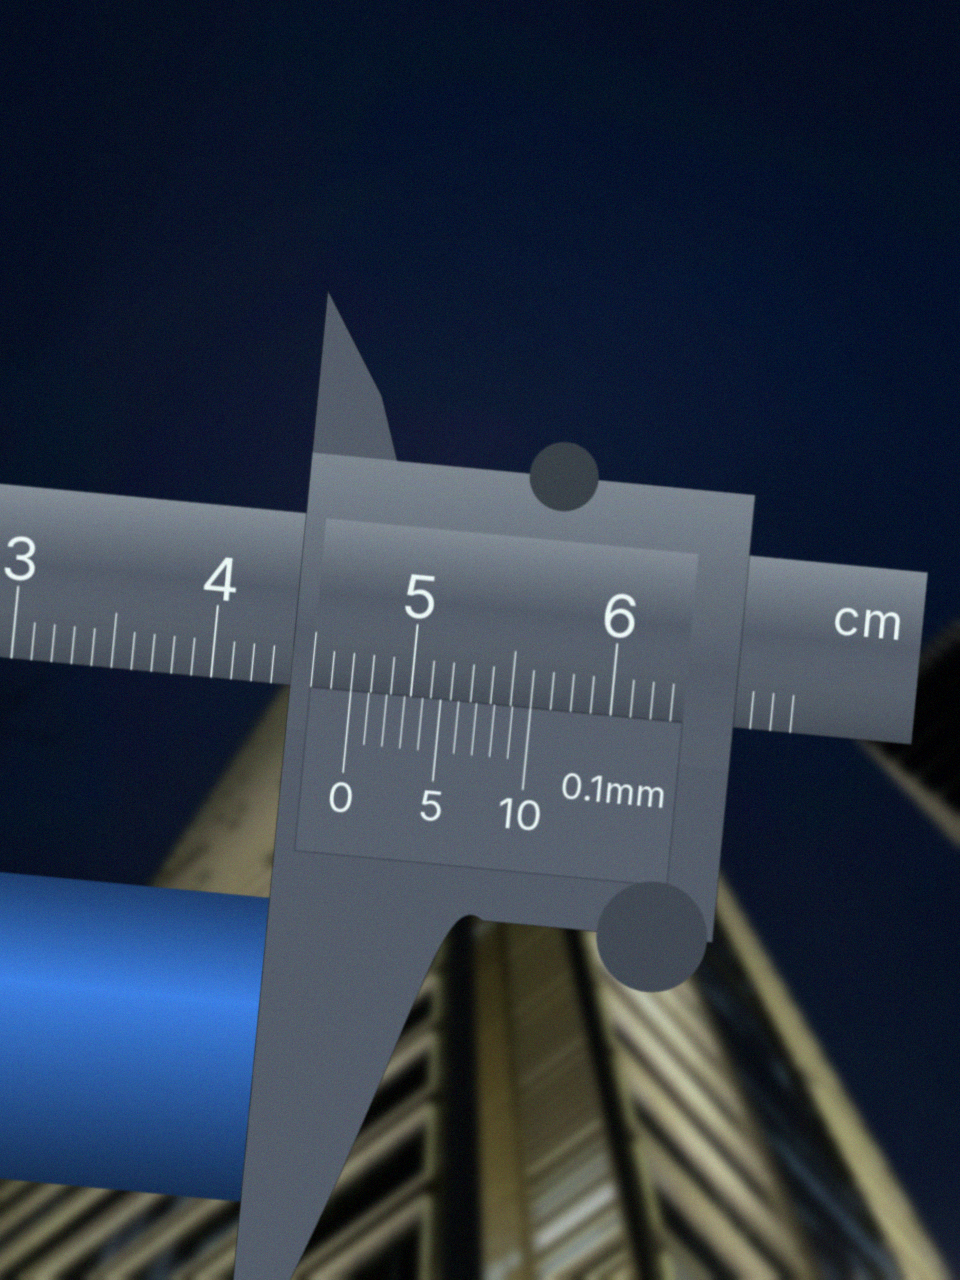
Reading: {"value": 47.0, "unit": "mm"}
